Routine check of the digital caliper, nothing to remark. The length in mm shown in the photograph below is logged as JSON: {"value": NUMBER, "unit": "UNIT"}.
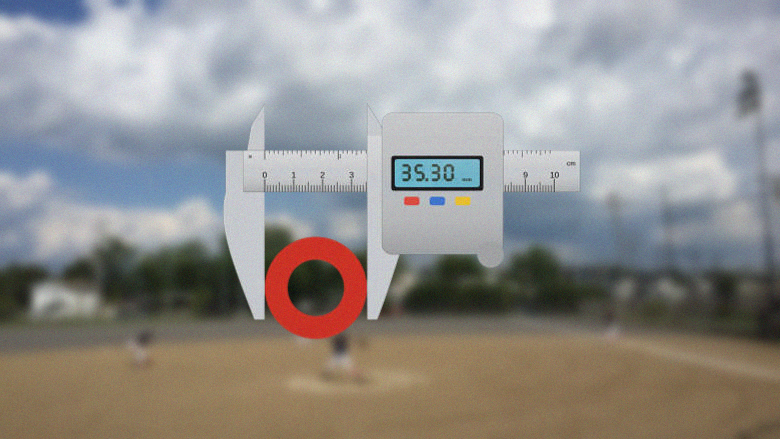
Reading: {"value": 35.30, "unit": "mm"}
